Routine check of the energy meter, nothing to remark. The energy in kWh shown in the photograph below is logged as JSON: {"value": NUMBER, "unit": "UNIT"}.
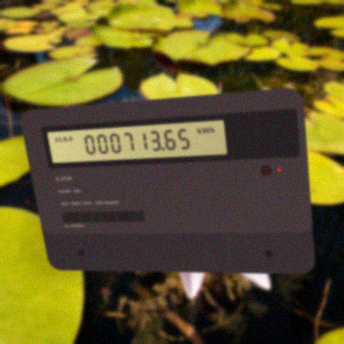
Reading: {"value": 713.65, "unit": "kWh"}
